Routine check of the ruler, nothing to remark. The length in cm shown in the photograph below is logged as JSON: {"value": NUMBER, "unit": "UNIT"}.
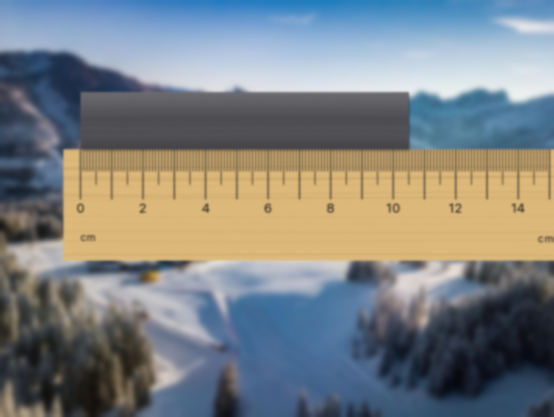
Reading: {"value": 10.5, "unit": "cm"}
